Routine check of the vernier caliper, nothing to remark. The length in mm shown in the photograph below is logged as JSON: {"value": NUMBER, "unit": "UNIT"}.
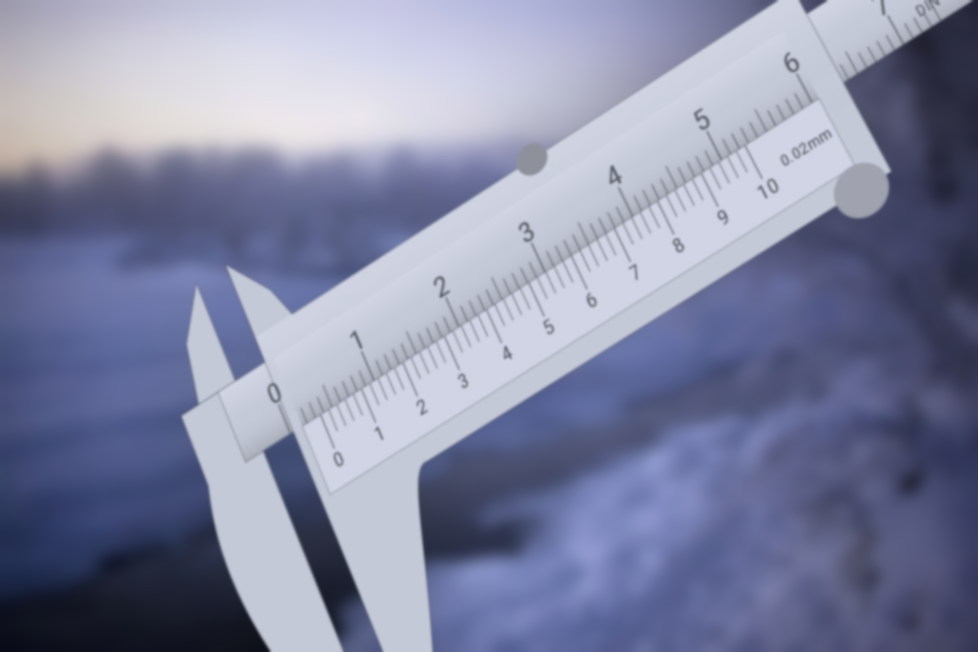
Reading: {"value": 3.6, "unit": "mm"}
